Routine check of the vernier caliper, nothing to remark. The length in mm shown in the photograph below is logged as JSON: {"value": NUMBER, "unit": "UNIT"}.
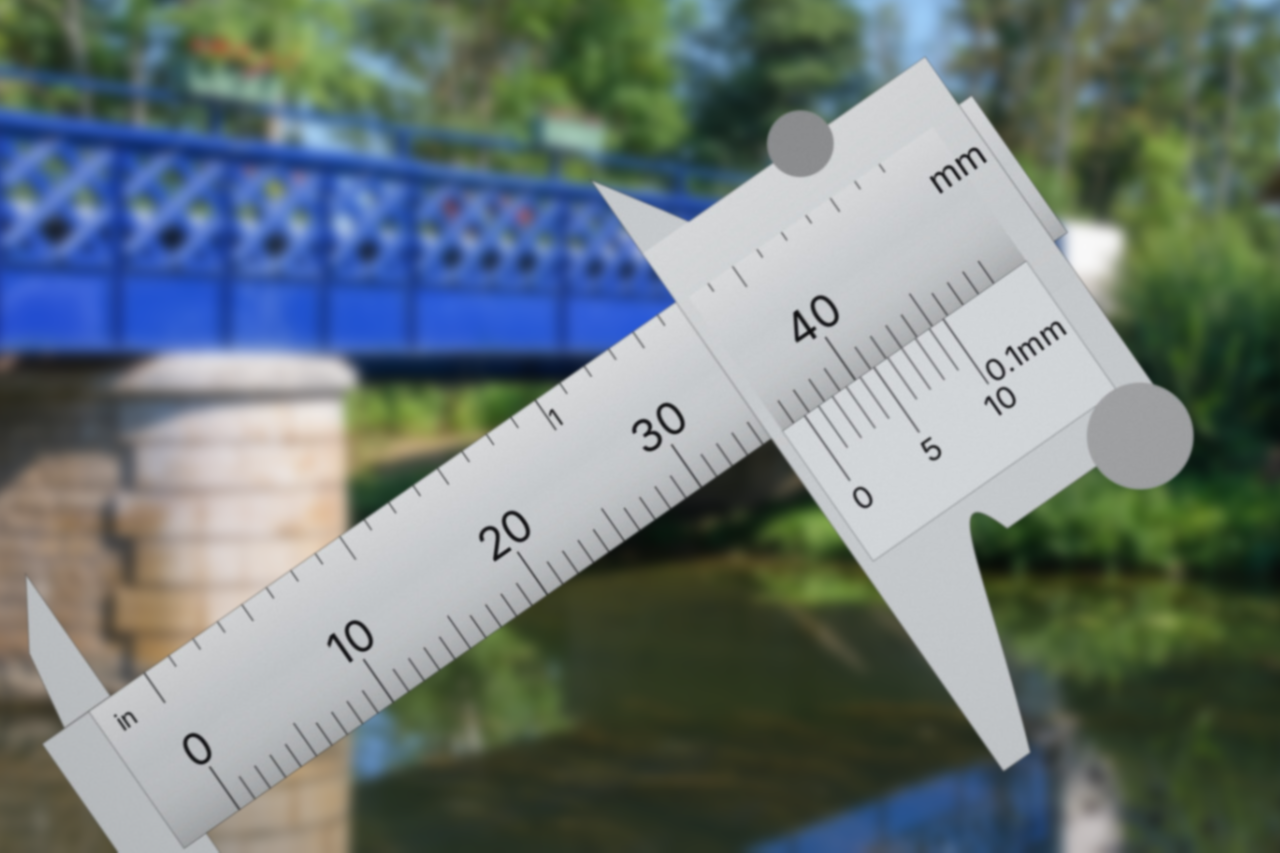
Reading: {"value": 36.7, "unit": "mm"}
